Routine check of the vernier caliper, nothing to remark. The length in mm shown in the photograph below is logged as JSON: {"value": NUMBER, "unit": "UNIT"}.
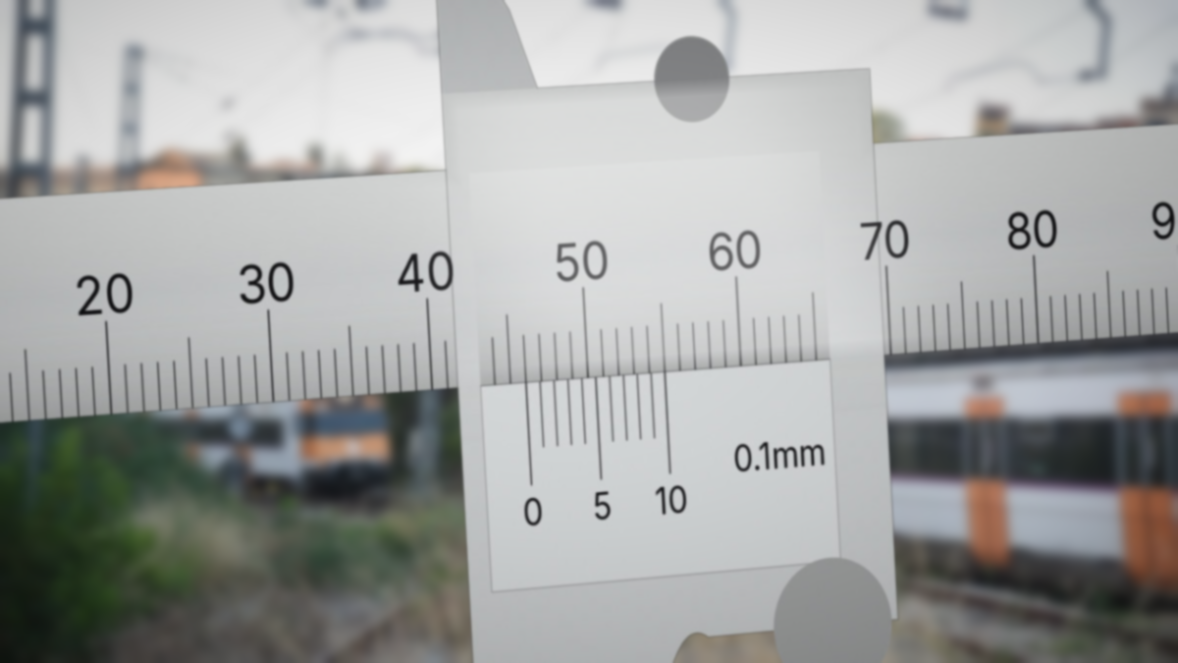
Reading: {"value": 46.0, "unit": "mm"}
